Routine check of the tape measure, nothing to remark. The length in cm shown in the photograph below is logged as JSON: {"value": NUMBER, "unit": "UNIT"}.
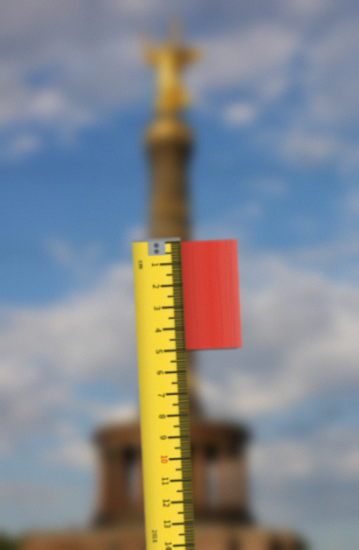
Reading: {"value": 5, "unit": "cm"}
